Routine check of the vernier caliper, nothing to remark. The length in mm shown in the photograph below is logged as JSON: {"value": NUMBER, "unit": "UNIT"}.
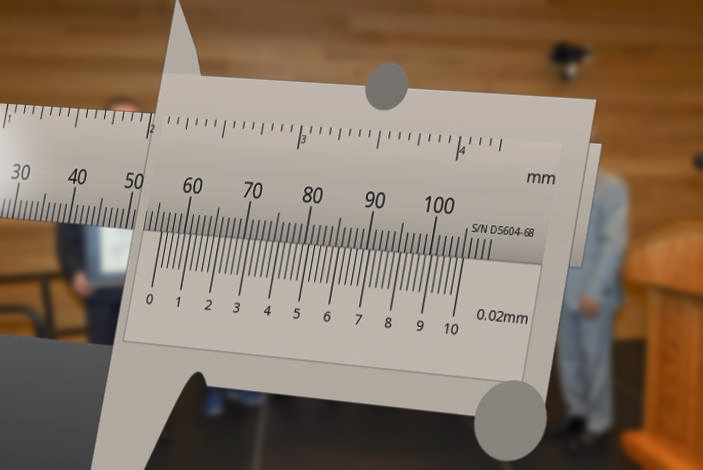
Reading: {"value": 56.2, "unit": "mm"}
